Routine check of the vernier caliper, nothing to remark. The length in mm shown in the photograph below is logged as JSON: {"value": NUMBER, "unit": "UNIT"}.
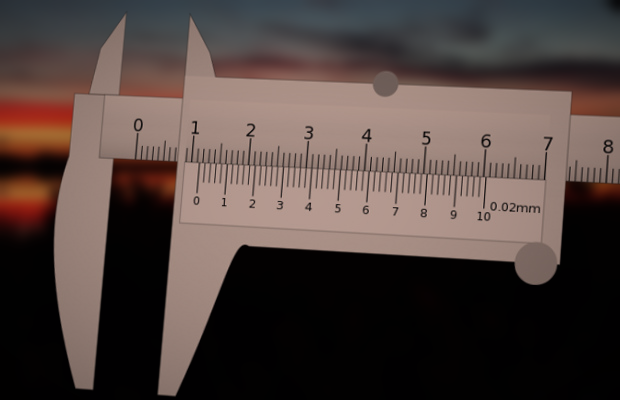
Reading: {"value": 11.4, "unit": "mm"}
